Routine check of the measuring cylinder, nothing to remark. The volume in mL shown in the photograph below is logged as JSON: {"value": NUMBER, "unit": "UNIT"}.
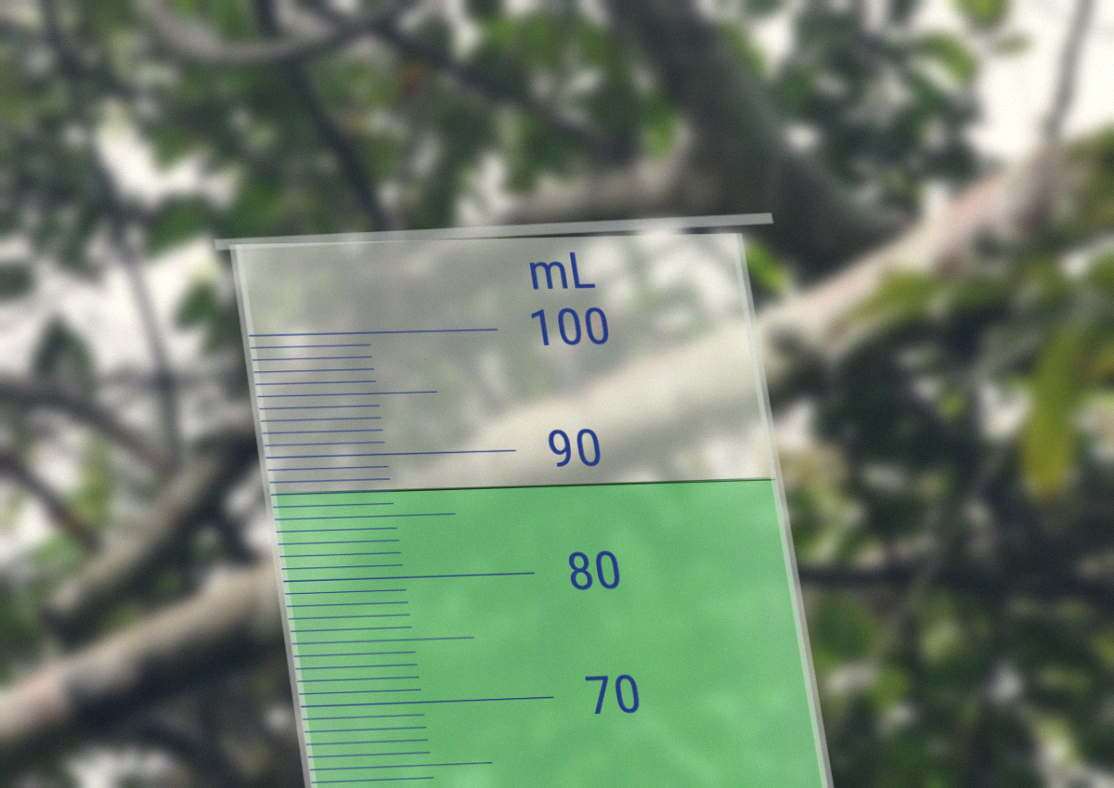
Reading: {"value": 87, "unit": "mL"}
